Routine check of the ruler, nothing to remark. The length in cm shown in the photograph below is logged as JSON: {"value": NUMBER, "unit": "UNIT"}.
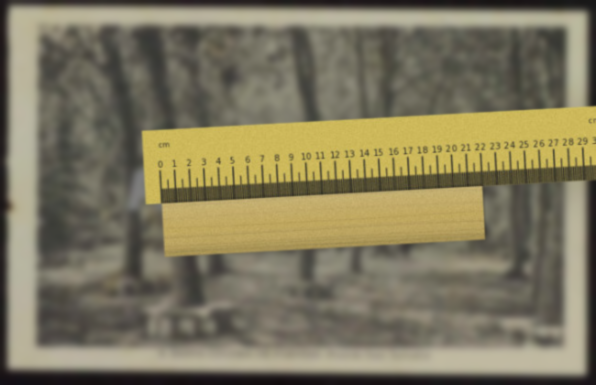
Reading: {"value": 22, "unit": "cm"}
